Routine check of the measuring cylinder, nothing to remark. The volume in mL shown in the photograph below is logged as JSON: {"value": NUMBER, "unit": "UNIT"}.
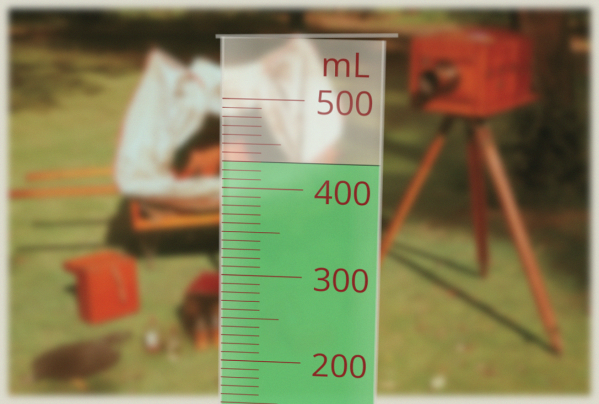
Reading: {"value": 430, "unit": "mL"}
